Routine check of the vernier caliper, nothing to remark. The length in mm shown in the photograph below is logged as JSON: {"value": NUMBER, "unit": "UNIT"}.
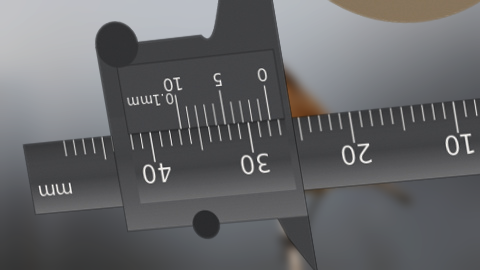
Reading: {"value": 27.8, "unit": "mm"}
